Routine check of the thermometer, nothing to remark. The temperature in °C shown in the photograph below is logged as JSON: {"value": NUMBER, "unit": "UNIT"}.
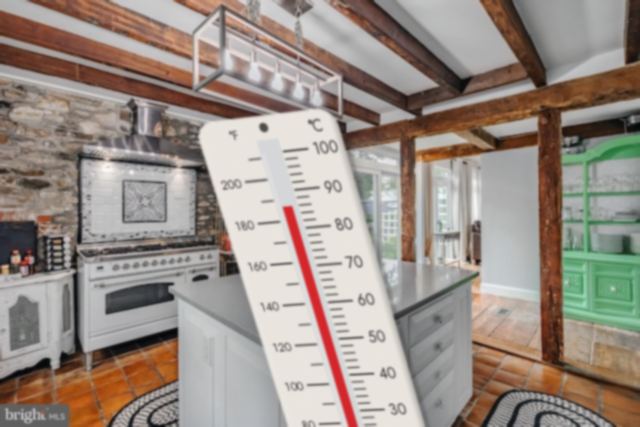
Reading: {"value": 86, "unit": "°C"}
